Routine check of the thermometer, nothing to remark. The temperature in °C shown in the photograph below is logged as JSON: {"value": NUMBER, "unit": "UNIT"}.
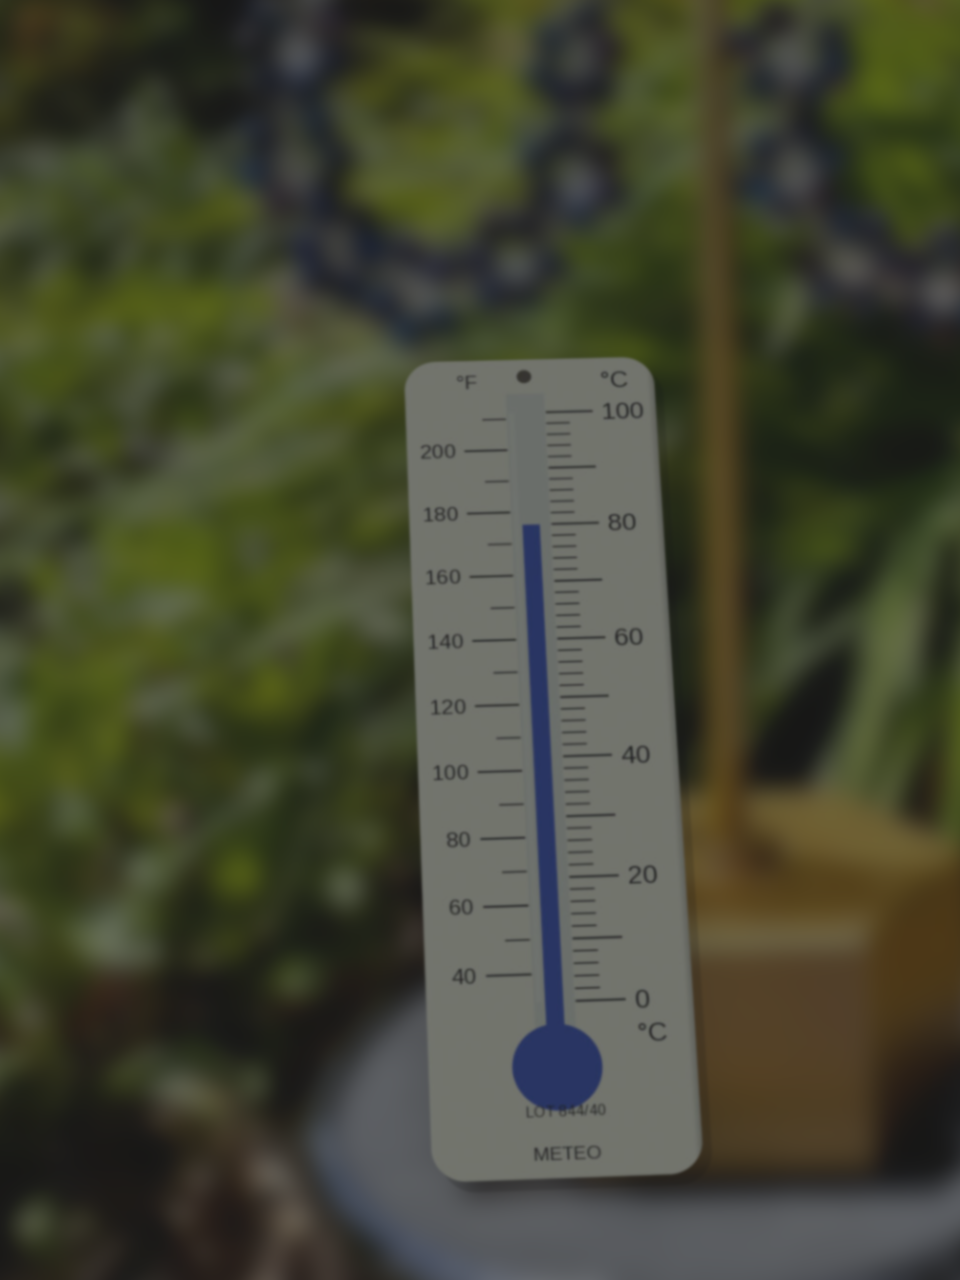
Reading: {"value": 80, "unit": "°C"}
